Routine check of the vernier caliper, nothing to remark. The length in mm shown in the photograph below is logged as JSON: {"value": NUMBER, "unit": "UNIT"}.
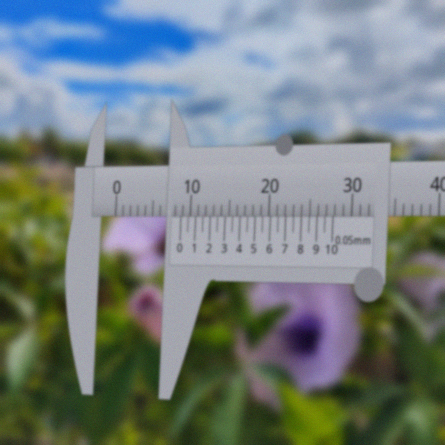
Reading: {"value": 8.8, "unit": "mm"}
